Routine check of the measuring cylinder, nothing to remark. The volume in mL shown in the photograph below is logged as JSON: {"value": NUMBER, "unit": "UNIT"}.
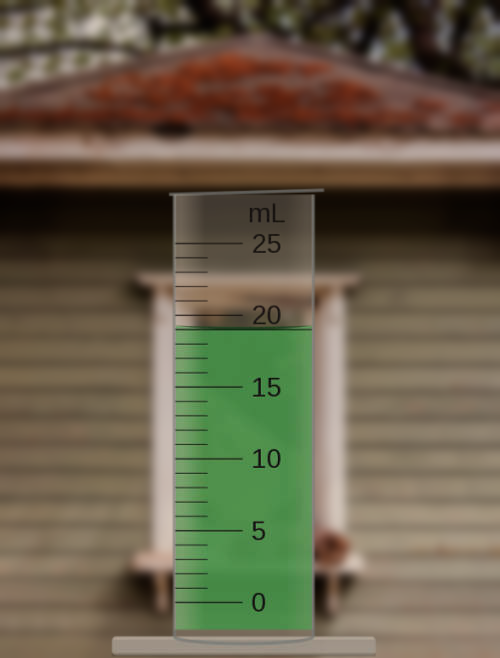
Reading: {"value": 19, "unit": "mL"}
